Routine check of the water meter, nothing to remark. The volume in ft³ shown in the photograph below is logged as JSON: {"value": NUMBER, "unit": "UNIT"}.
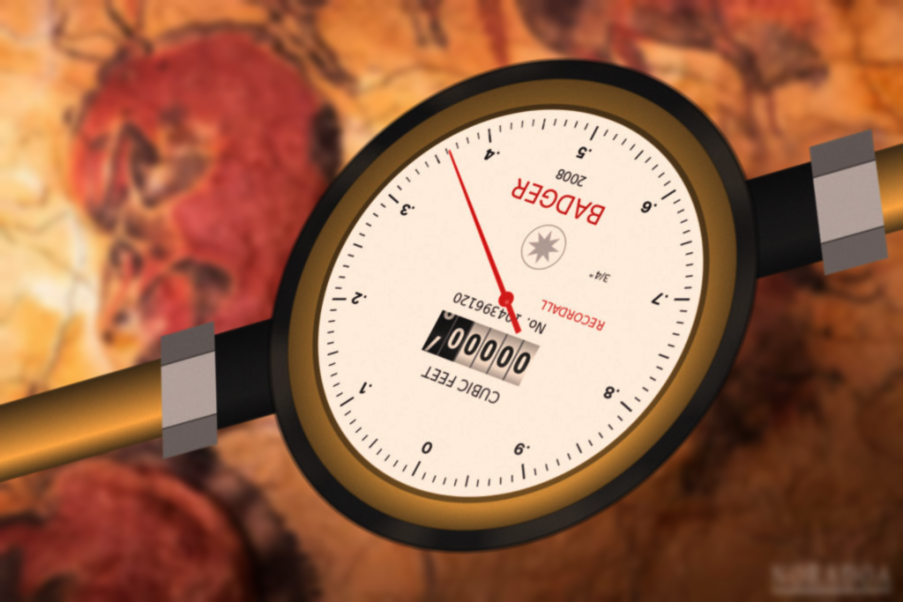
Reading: {"value": 7.36, "unit": "ft³"}
